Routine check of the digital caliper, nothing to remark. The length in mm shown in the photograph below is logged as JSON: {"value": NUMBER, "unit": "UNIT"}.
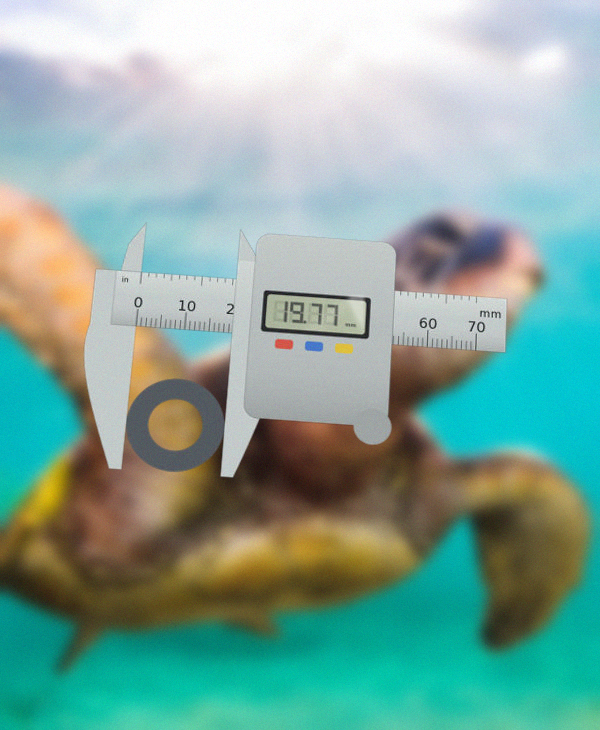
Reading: {"value": 19.77, "unit": "mm"}
